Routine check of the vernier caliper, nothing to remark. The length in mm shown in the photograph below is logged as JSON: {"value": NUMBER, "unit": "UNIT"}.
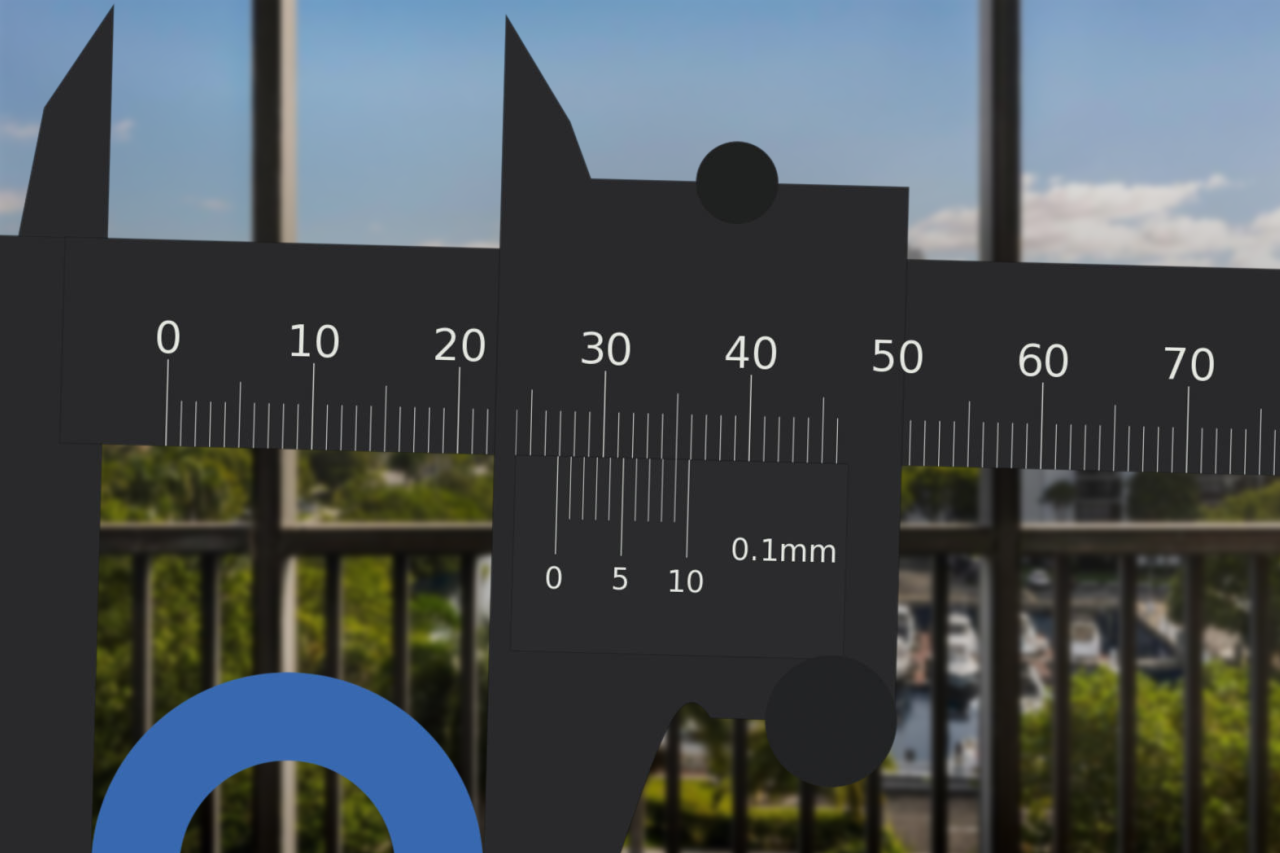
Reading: {"value": 26.9, "unit": "mm"}
